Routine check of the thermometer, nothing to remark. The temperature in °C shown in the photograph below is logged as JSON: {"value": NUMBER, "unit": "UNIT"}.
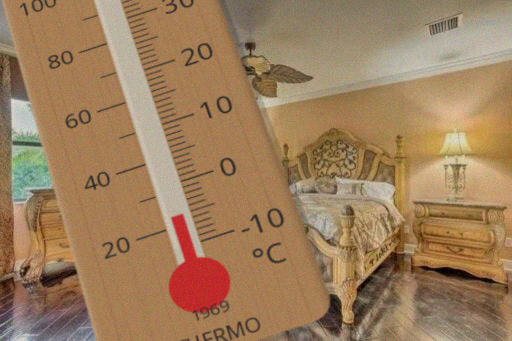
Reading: {"value": -5, "unit": "°C"}
